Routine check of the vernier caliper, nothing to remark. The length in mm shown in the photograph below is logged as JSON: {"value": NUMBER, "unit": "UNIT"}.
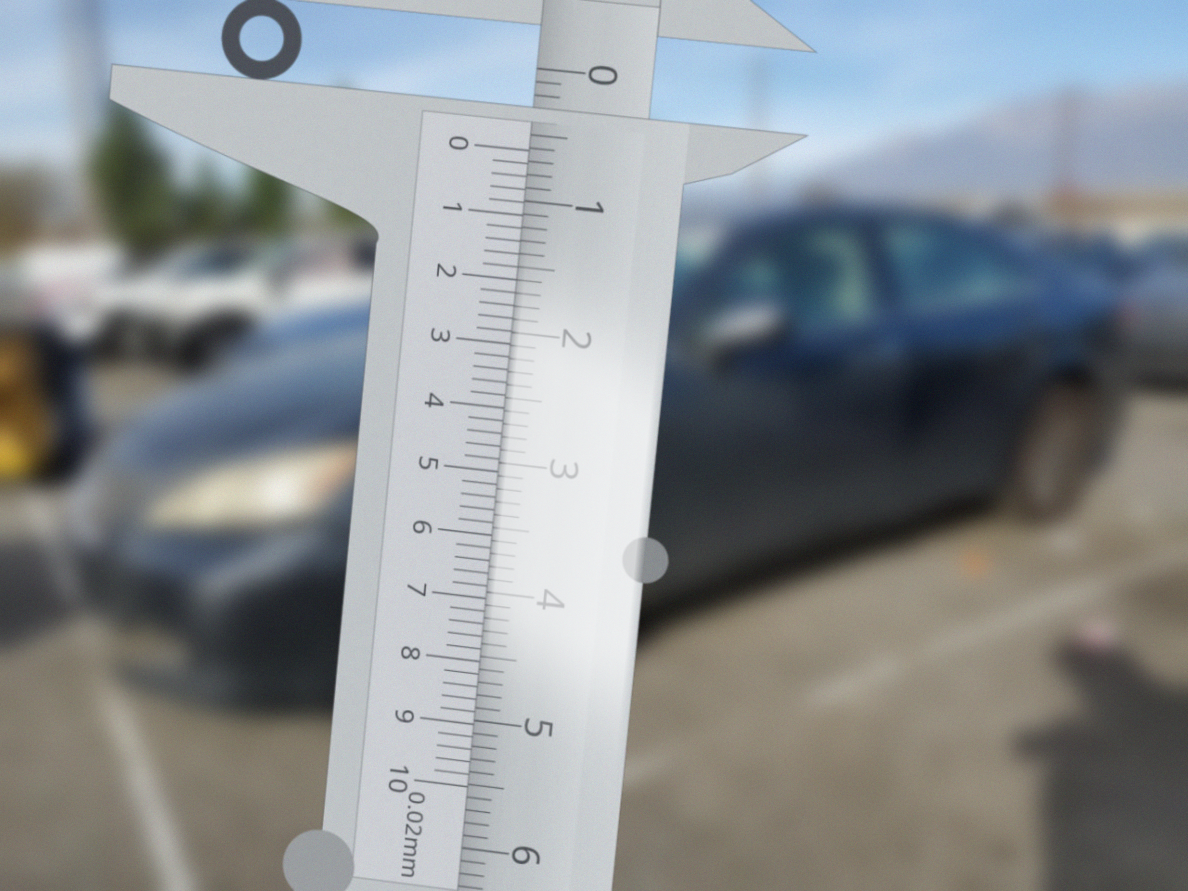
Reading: {"value": 6.2, "unit": "mm"}
